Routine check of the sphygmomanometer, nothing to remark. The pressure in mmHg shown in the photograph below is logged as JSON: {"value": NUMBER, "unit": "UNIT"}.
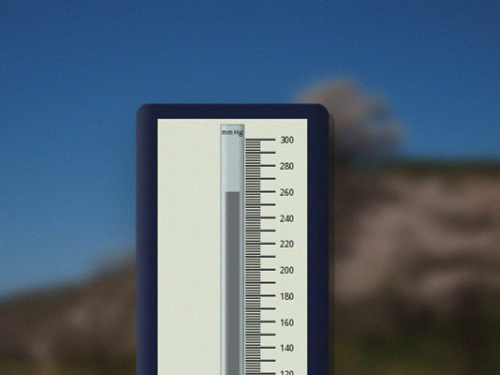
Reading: {"value": 260, "unit": "mmHg"}
